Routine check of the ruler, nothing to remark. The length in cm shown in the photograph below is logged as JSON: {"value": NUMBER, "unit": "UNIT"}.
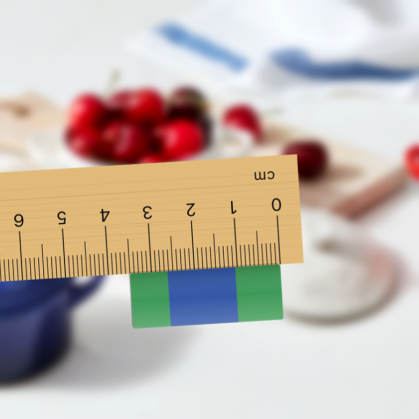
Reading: {"value": 3.5, "unit": "cm"}
